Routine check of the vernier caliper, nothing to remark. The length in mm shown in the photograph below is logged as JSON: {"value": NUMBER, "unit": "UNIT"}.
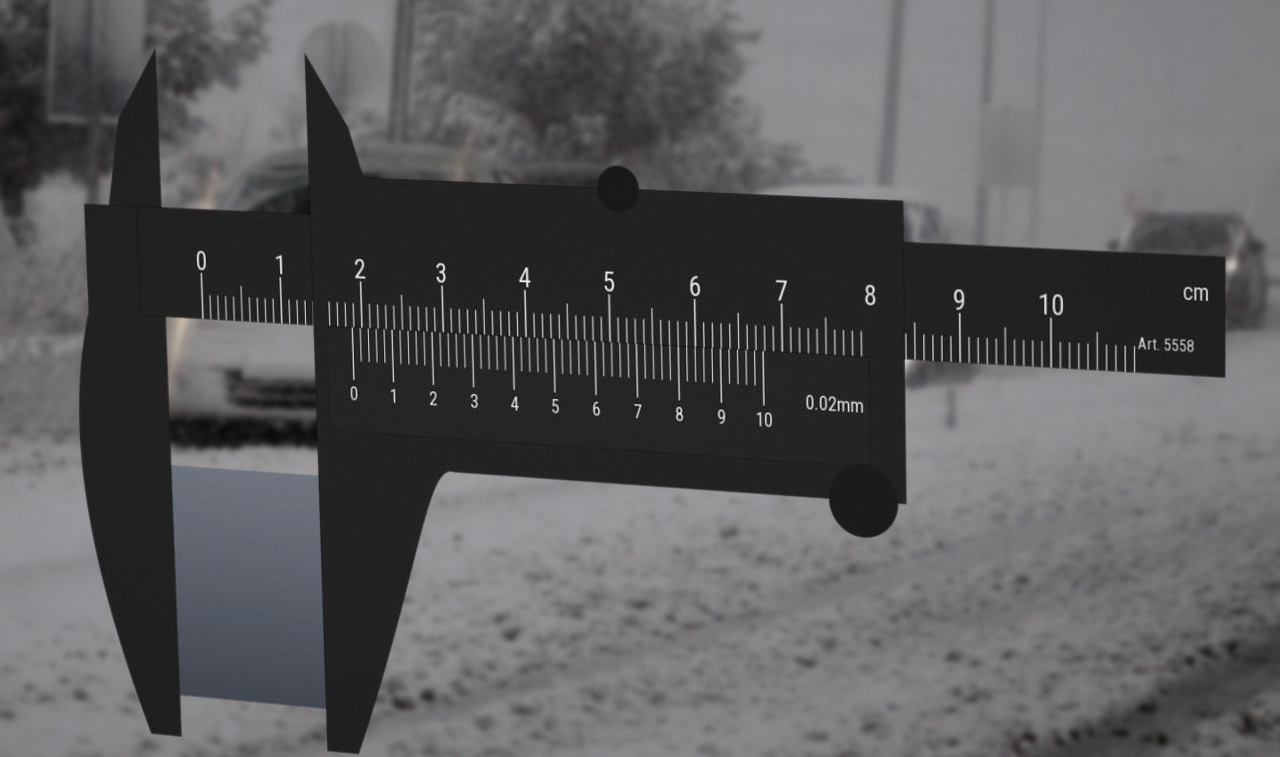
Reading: {"value": 18.8, "unit": "mm"}
